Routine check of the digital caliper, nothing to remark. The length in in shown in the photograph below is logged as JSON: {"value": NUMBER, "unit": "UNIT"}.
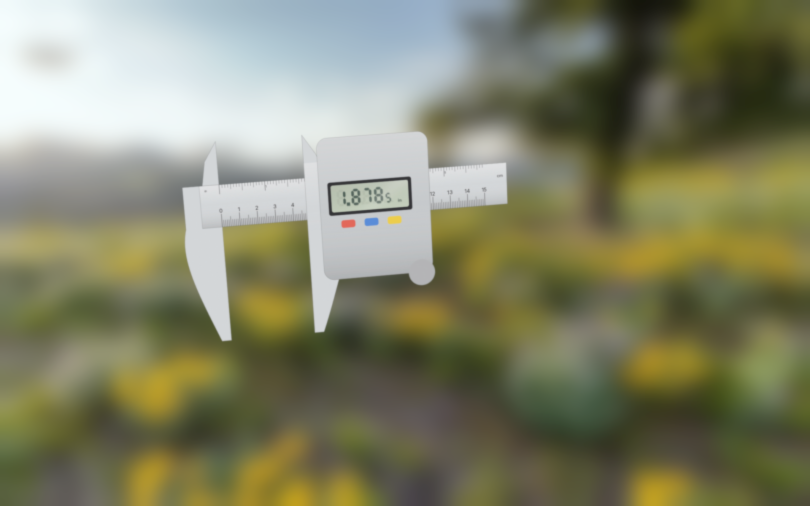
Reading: {"value": 1.8785, "unit": "in"}
